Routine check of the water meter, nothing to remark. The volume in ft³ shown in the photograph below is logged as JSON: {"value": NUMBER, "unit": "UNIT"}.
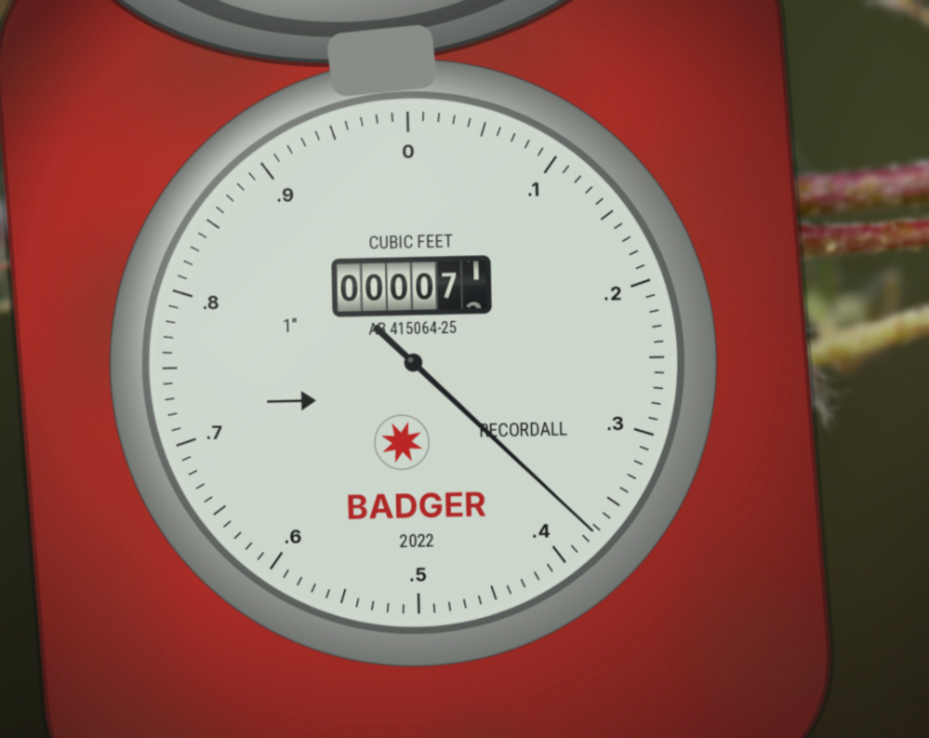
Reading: {"value": 71.37, "unit": "ft³"}
